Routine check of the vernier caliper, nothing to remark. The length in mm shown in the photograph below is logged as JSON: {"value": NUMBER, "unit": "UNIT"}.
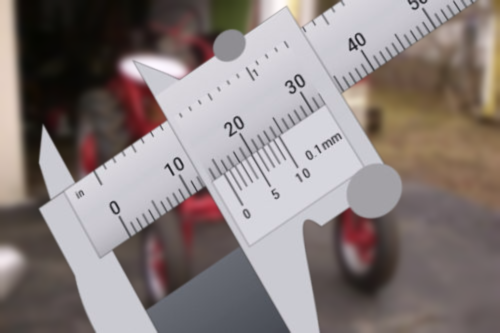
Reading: {"value": 15.4, "unit": "mm"}
